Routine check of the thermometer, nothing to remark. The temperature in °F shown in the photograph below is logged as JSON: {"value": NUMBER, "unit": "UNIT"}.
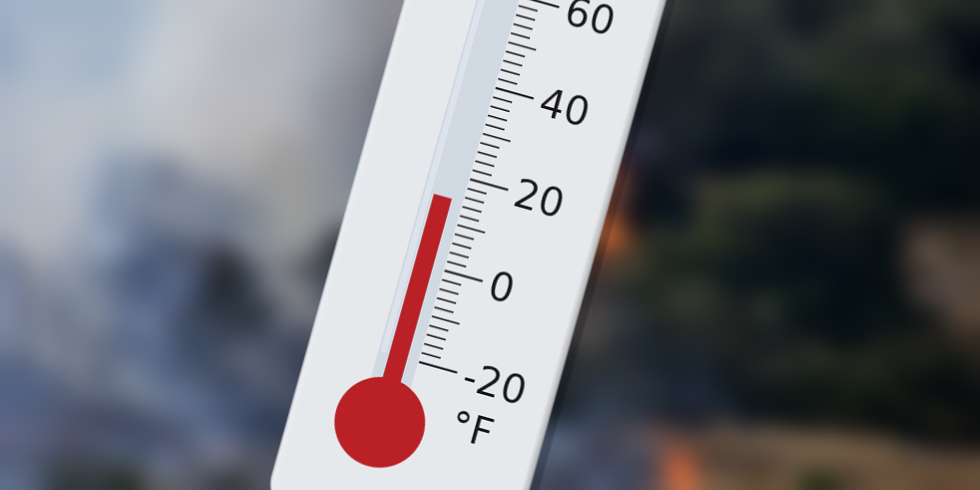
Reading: {"value": 15, "unit": "°F"}
